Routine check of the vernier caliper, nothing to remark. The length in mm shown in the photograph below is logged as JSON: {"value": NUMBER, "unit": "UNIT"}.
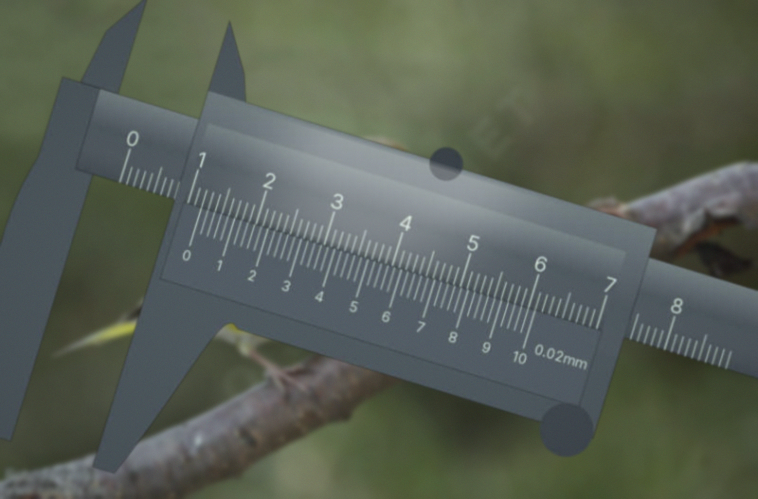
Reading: {"value": 12.0, "unit": "mm"}
